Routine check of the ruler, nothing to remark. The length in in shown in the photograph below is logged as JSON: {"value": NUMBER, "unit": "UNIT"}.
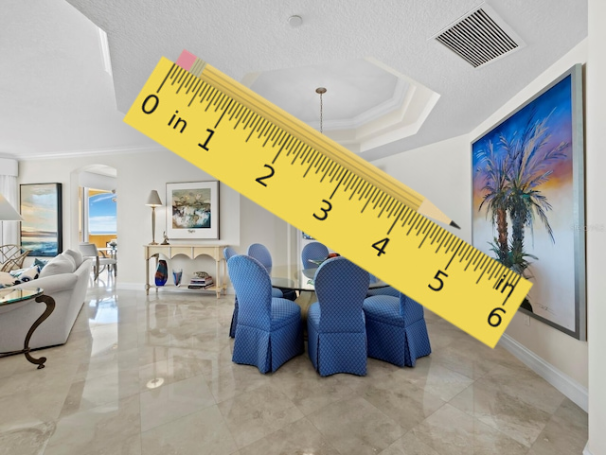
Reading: {"value": 4.875, "unit": "in"}
